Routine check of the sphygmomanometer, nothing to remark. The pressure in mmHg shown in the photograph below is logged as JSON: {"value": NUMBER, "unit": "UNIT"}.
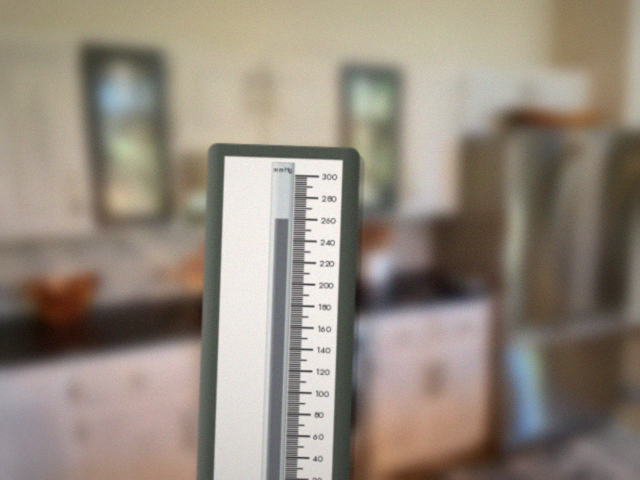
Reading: {"value": 260, "unit": "mmHg"}
